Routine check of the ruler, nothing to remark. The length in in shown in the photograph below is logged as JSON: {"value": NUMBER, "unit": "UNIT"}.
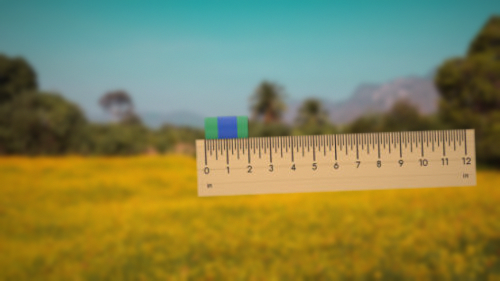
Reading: {"value": 2, "unit": "in"}
